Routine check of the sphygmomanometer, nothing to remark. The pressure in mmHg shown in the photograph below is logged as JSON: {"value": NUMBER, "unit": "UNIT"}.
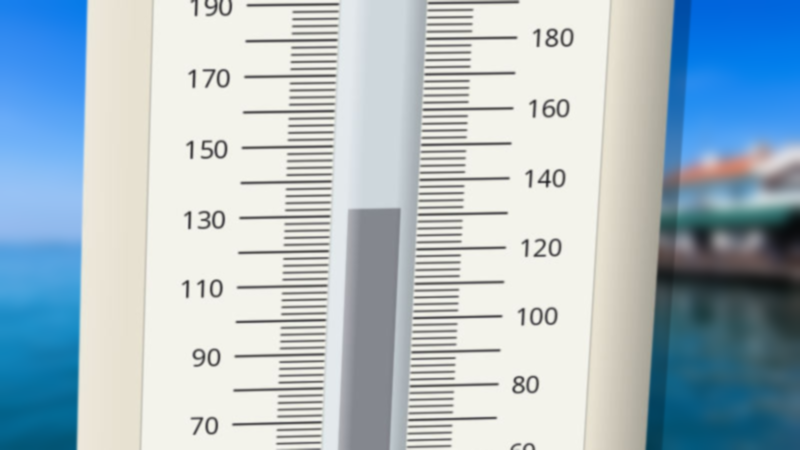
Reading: {"value": 132, "unit": "mmHg"}
